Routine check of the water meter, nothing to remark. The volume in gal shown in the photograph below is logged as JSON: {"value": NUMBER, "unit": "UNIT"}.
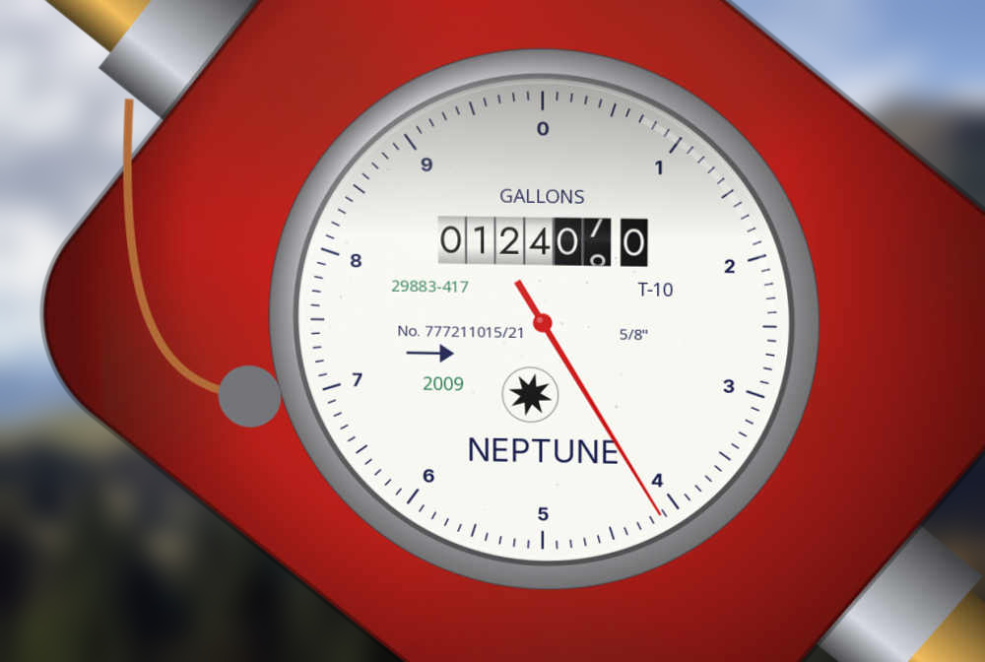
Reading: {"value": 124074.1, "unit": "gal"}
